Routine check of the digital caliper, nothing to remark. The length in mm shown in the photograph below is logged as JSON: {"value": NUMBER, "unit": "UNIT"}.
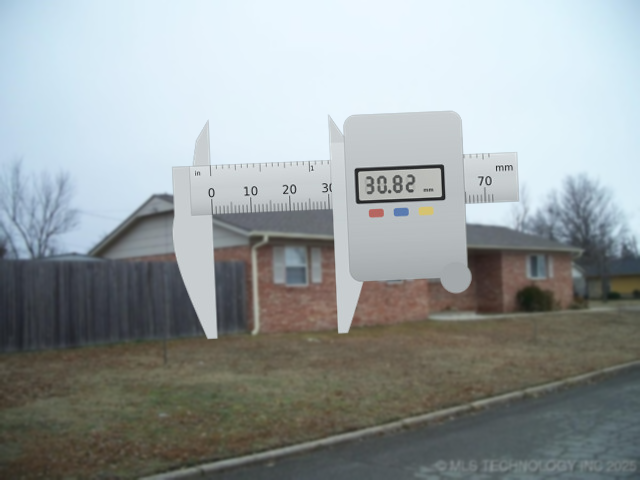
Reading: {"value": 30.82, "unit": "mm"}
